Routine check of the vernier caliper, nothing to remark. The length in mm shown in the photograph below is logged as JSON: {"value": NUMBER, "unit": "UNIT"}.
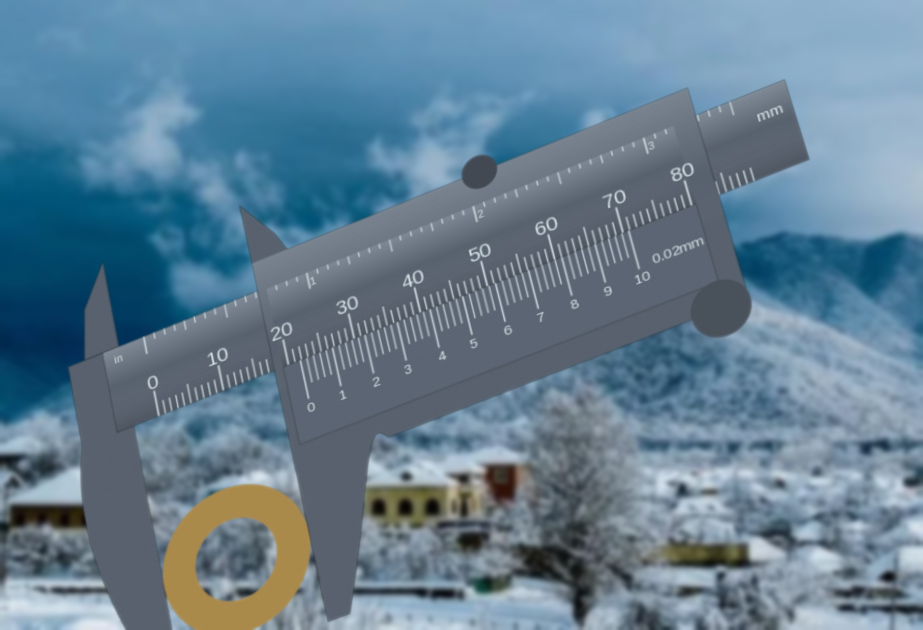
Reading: {"value": 21.8, "unit": "mm"}
